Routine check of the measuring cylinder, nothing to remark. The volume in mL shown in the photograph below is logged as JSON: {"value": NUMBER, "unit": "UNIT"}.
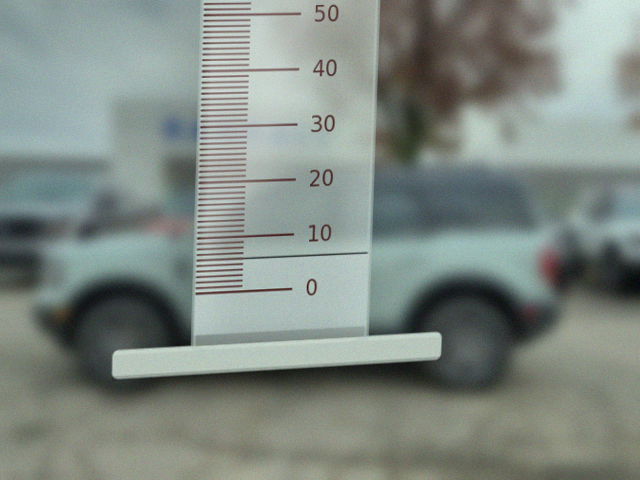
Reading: {"value": 6, "unit": "mL"}
